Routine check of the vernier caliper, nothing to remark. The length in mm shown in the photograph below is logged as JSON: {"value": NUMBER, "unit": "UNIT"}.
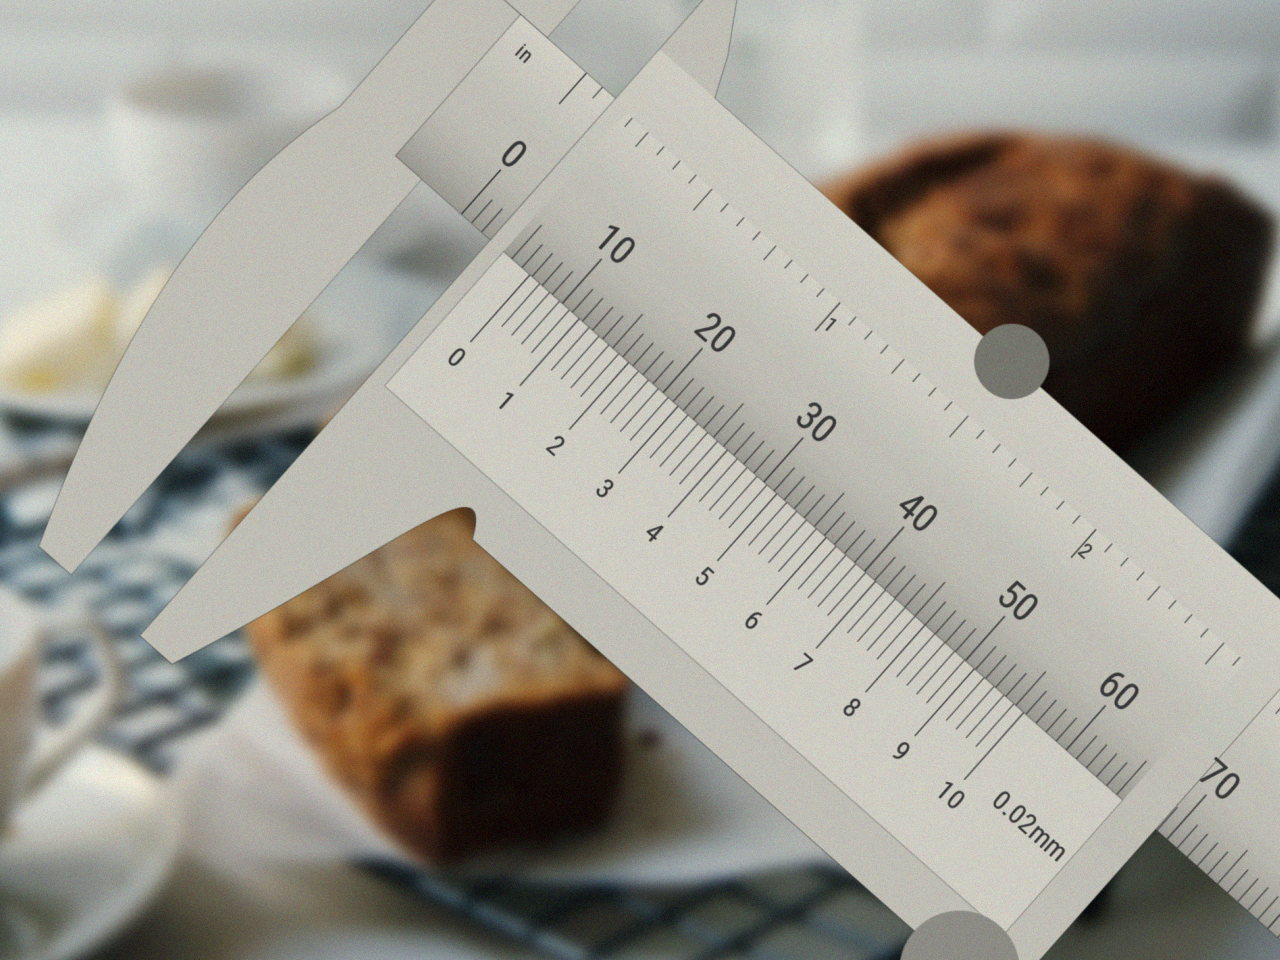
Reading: {"value": 6.8, "unit": "mm"}
